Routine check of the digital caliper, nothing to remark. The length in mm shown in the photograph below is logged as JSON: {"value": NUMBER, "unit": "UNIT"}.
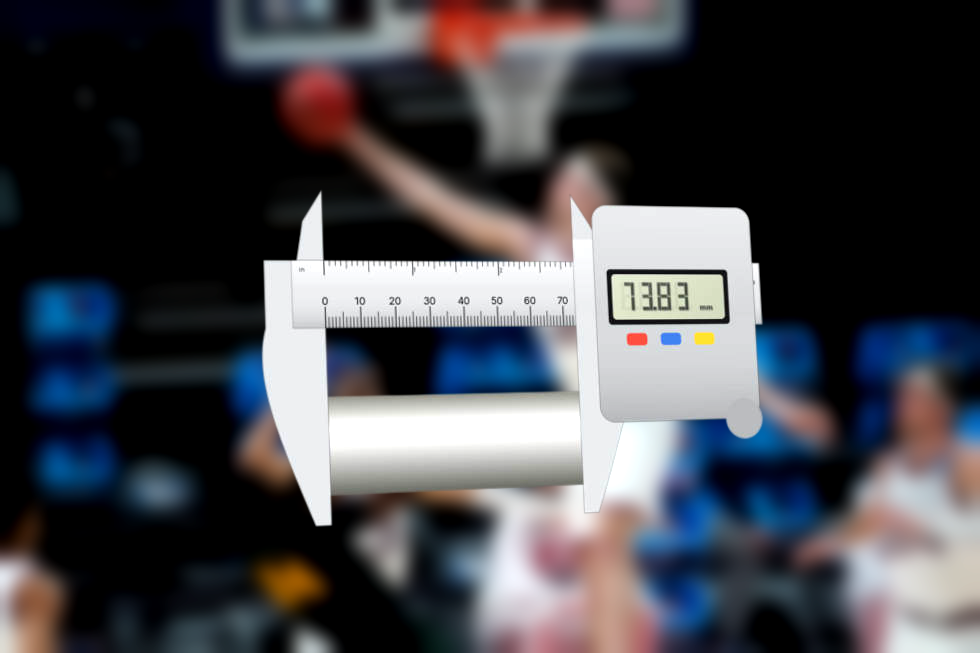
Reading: {"value": 73.83, "unit": "mm"}
